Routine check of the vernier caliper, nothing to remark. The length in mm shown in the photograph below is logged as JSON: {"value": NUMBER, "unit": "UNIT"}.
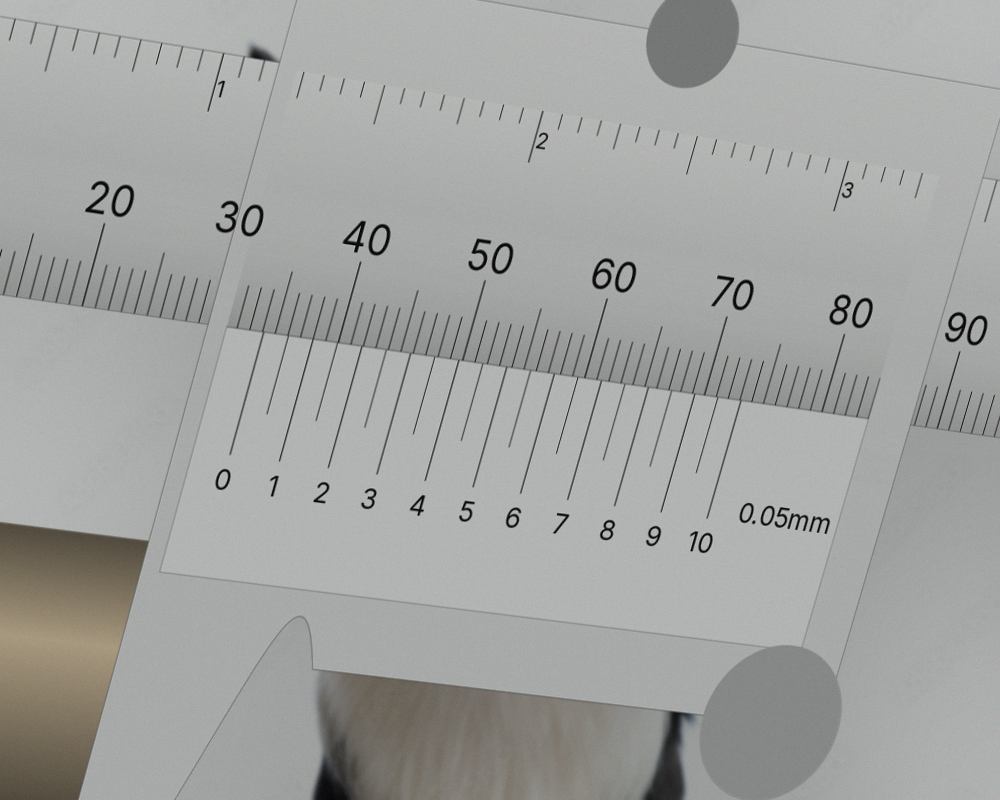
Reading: {"value": 34.1, "unit": "mm"}
